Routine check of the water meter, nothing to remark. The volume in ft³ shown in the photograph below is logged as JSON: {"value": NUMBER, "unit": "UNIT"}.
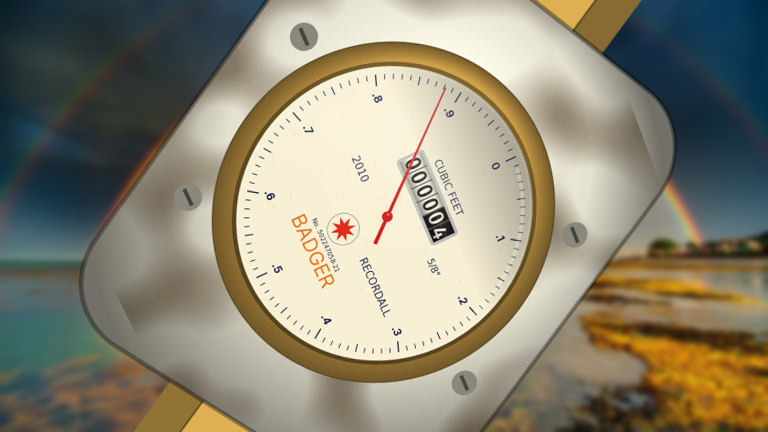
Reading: {"value": 3.88, "unit": "ft³"}
